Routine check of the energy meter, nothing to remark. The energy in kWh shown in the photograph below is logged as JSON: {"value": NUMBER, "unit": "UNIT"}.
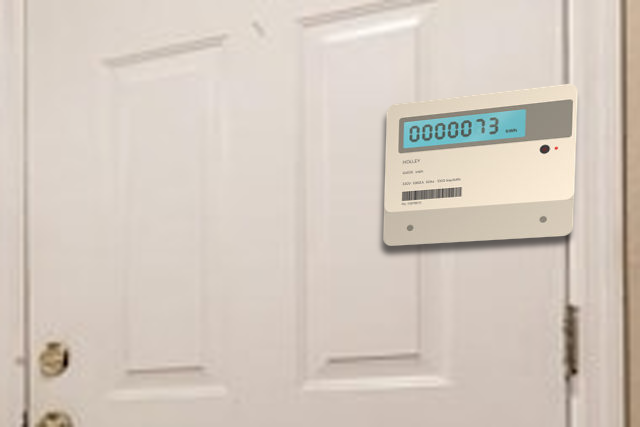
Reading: {"value": 73, "unit": "kWh"}
